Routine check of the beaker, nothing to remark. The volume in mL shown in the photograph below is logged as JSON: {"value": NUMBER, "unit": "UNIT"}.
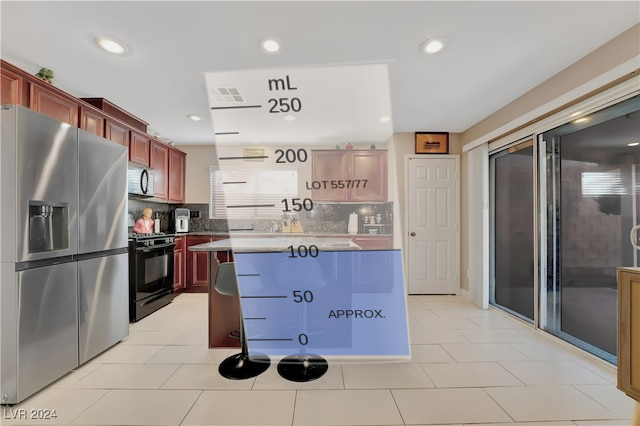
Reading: {"value": 100, "unit": "mL"}
